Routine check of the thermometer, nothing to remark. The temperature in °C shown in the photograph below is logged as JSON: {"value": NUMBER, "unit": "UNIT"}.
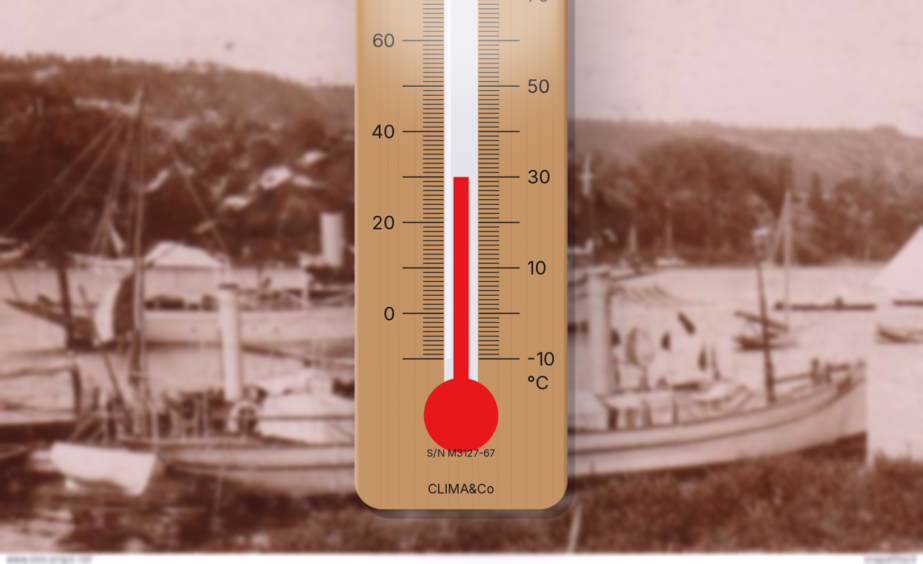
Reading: {"value": 30, "unit": "°C"}
